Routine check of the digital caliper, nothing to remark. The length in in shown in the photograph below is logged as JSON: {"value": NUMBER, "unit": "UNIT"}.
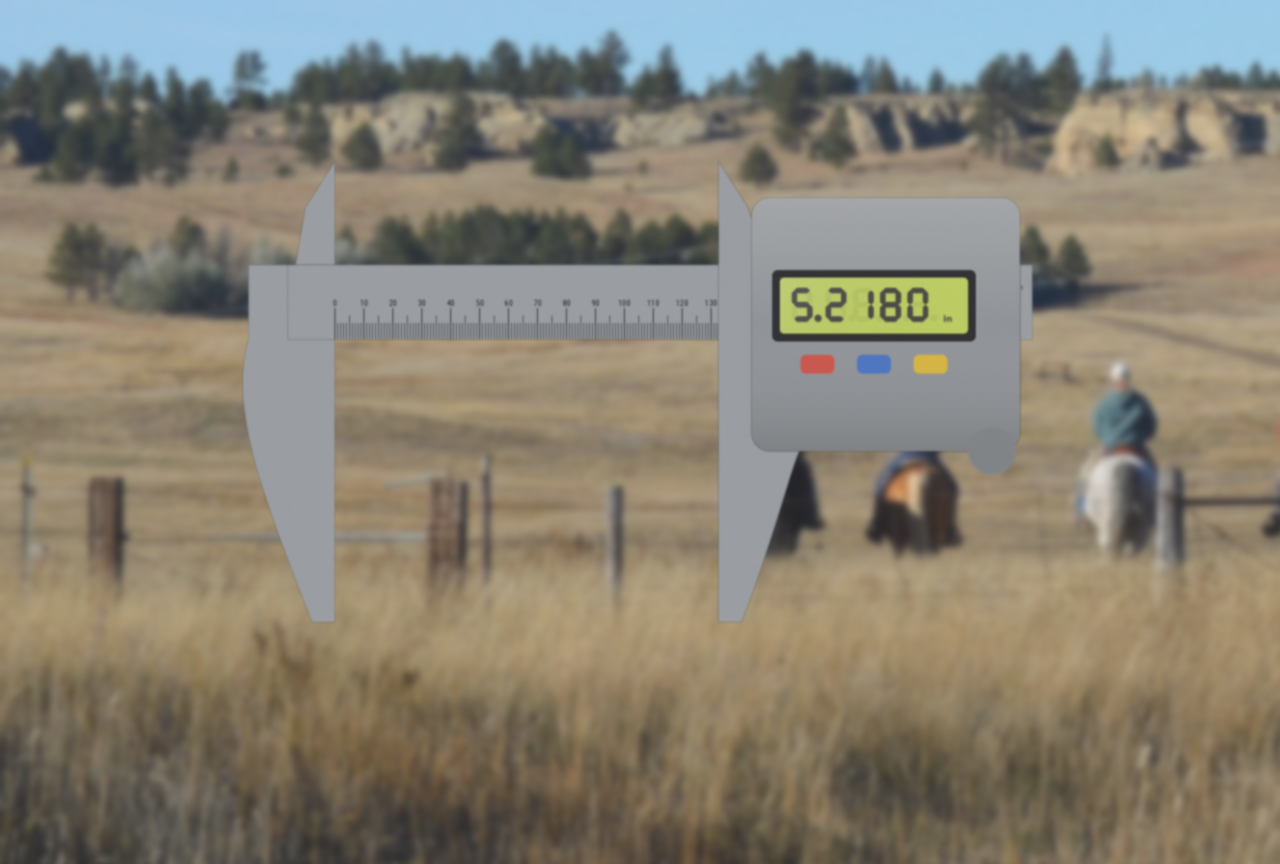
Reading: {"value": 5.2180, "unit": "in"}
